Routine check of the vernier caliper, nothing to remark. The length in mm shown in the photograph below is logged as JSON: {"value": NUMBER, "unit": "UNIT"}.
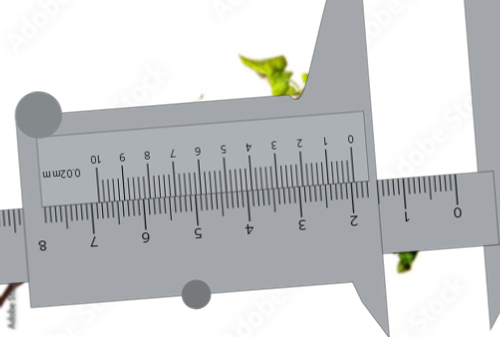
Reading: {"value": 19.5, "unit": "mm"}
